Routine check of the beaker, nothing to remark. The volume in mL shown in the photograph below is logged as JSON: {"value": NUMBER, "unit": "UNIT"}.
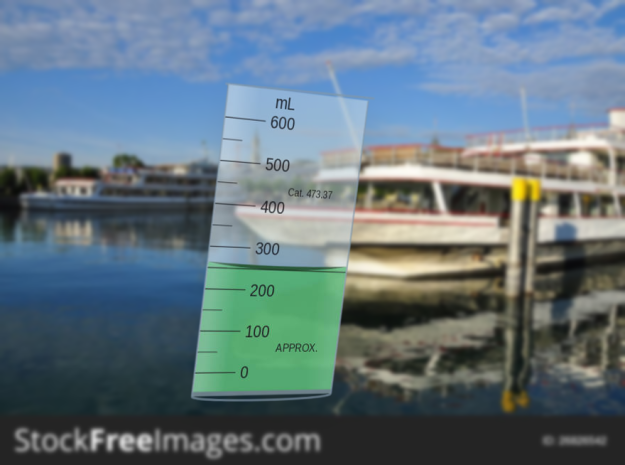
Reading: {"value": 250, "unit": "mL"}
